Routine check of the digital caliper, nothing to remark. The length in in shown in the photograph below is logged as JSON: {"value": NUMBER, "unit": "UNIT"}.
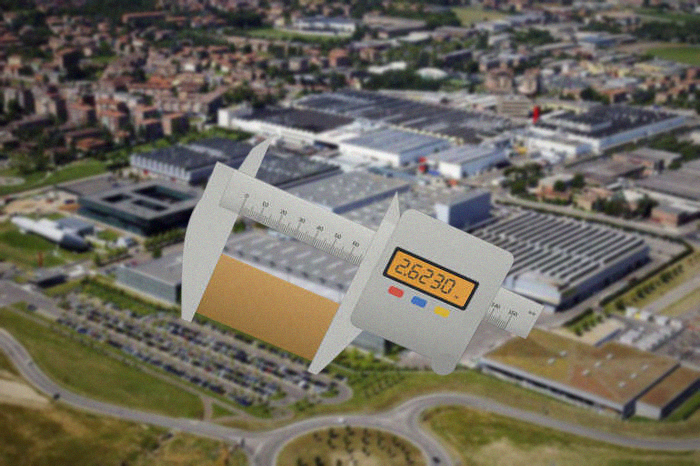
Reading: {"value": 2.6230, "unit": "in"}
